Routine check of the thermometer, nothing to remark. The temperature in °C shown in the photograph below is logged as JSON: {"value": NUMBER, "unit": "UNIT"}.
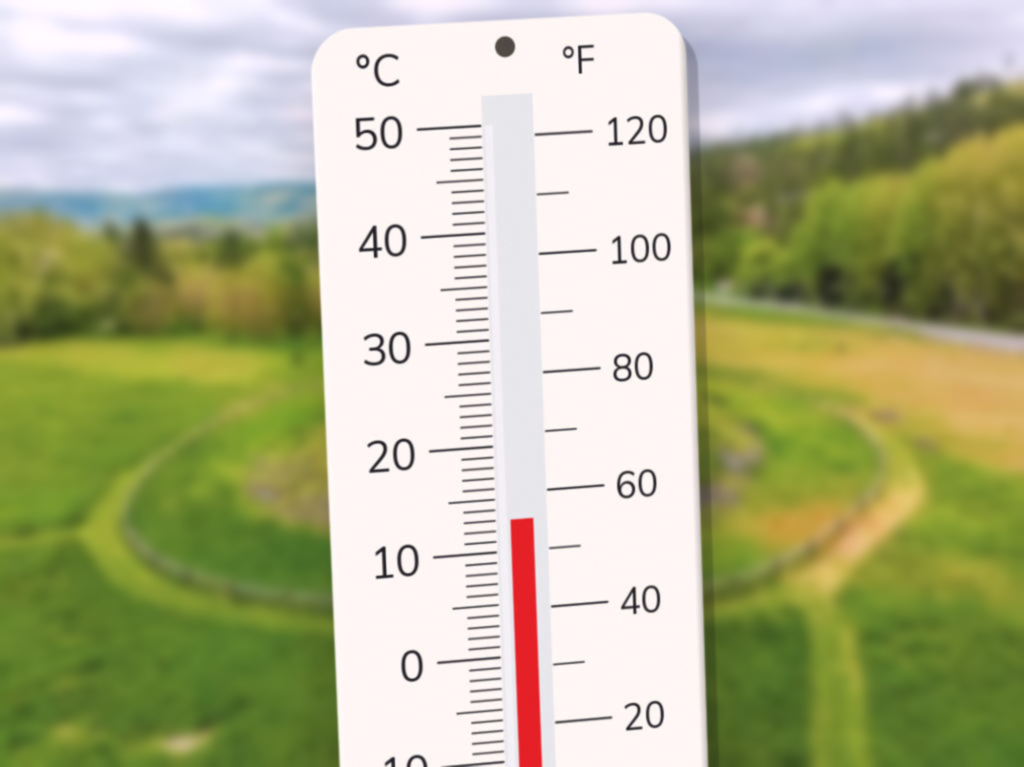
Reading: {"value": 13, "unit": "°C"}
